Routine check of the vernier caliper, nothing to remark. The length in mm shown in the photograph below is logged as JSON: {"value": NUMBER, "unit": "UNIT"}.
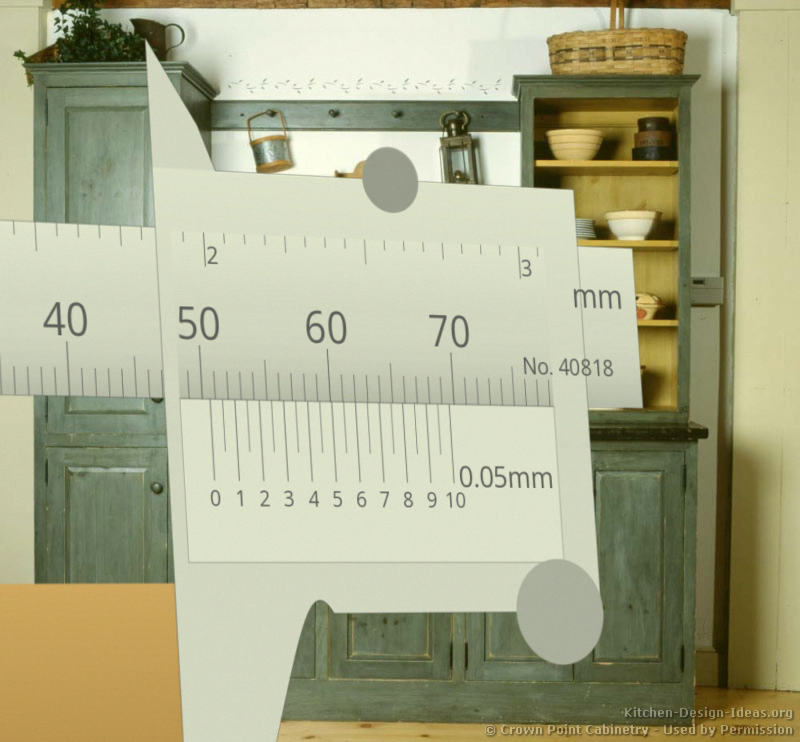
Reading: {"value": 50.6, "unit": "mm"}
